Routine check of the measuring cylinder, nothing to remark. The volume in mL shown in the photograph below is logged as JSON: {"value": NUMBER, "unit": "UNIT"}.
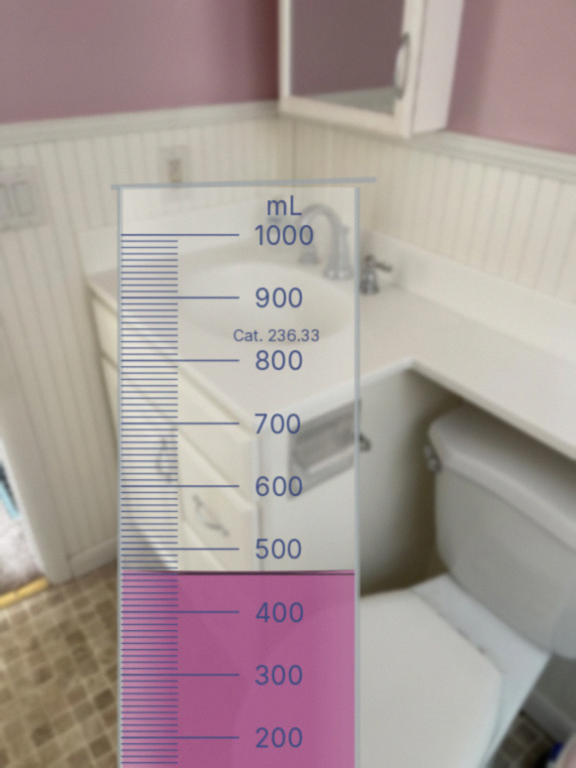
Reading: {"value": 460, "unit": "mL"}
